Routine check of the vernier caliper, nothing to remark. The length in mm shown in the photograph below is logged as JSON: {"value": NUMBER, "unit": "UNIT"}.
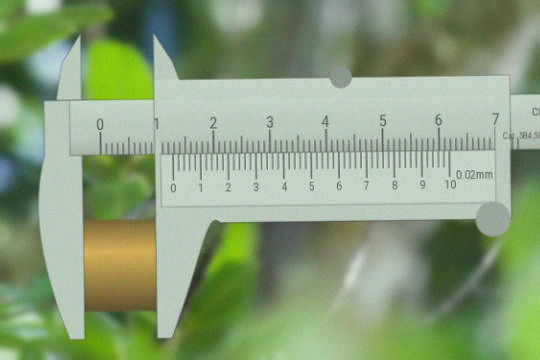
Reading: {"value": 12.8, "unit": "mm"}
